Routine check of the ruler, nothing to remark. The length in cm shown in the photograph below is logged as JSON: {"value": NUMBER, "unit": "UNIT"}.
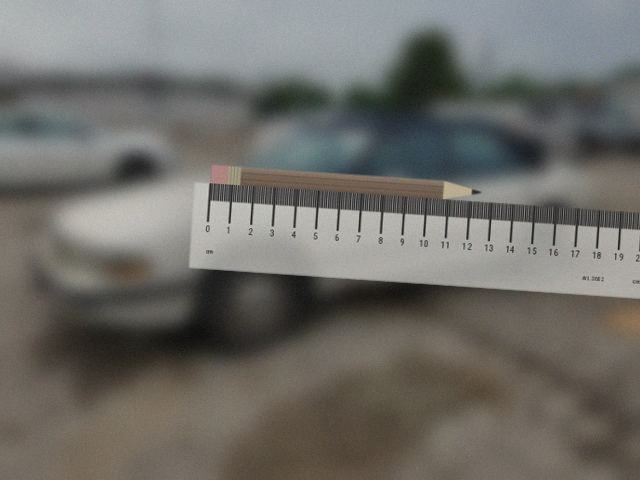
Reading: {"value": 12.5, "unit": "cm"}
